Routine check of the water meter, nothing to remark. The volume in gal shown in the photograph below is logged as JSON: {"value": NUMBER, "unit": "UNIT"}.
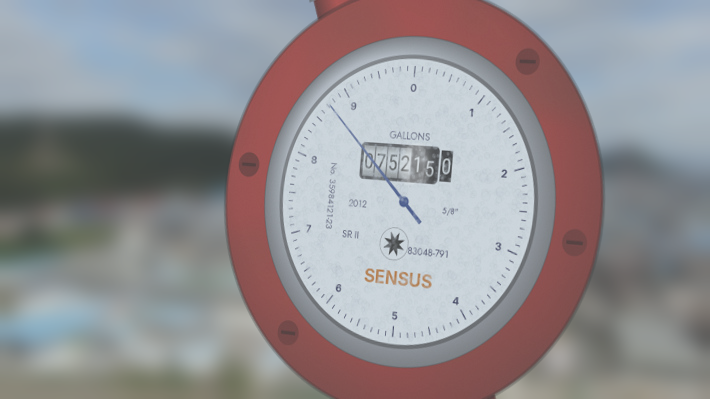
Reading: {"value": 752148.7, "unit": "gal"}
